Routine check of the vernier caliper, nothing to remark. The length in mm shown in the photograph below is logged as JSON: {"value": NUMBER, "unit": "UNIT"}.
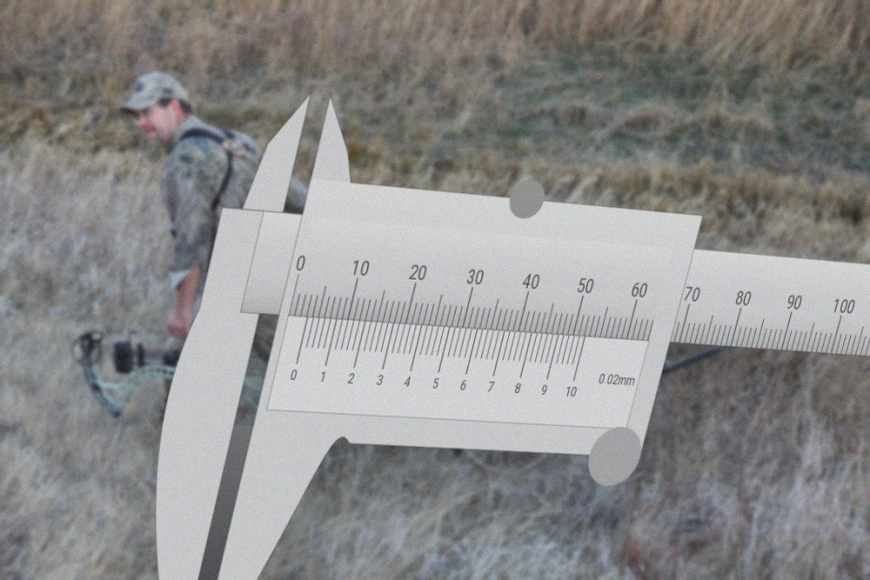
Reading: {"value": 3.2, "unit": "mm"}
